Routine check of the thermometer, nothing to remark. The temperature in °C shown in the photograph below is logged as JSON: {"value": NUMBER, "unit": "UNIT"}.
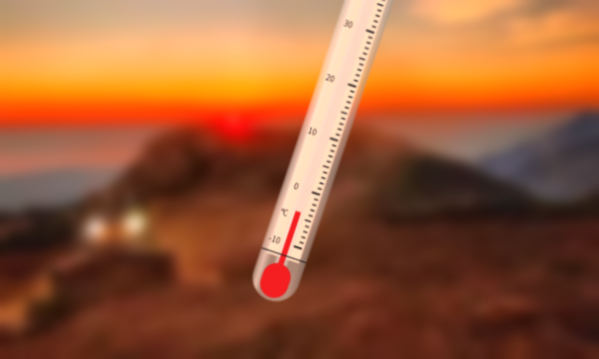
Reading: {"value": -4, "unit": "°C"}
